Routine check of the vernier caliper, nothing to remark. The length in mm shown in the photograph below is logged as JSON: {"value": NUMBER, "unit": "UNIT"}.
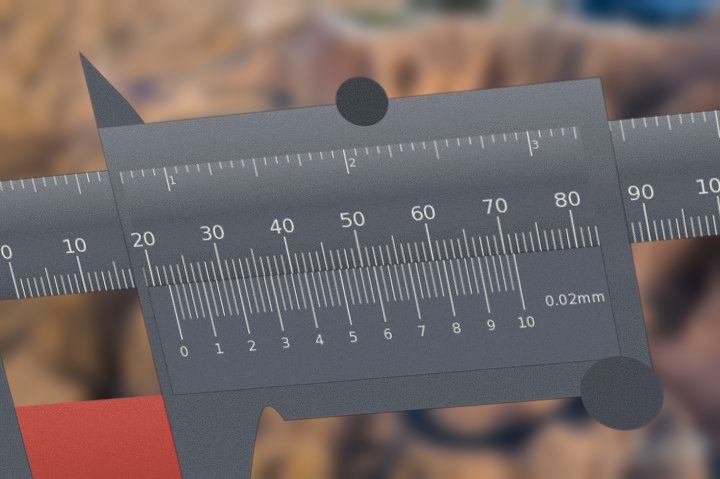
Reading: {"value": 22.2, "unit": "mm"}
